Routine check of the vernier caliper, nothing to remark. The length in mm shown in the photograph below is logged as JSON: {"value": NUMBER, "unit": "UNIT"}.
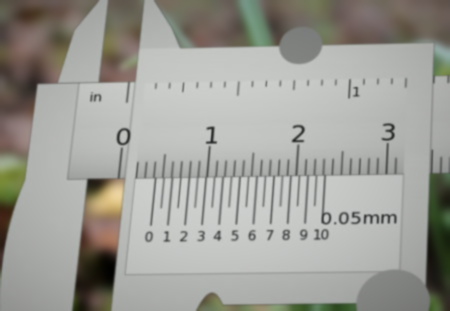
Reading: {"value": 4.2, "unit": "mm"}
